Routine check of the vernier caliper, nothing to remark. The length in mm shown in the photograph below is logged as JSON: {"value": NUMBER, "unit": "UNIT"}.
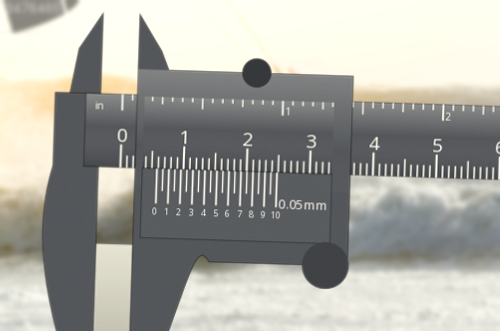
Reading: {"value": 5.8, "unit": "mm"}
